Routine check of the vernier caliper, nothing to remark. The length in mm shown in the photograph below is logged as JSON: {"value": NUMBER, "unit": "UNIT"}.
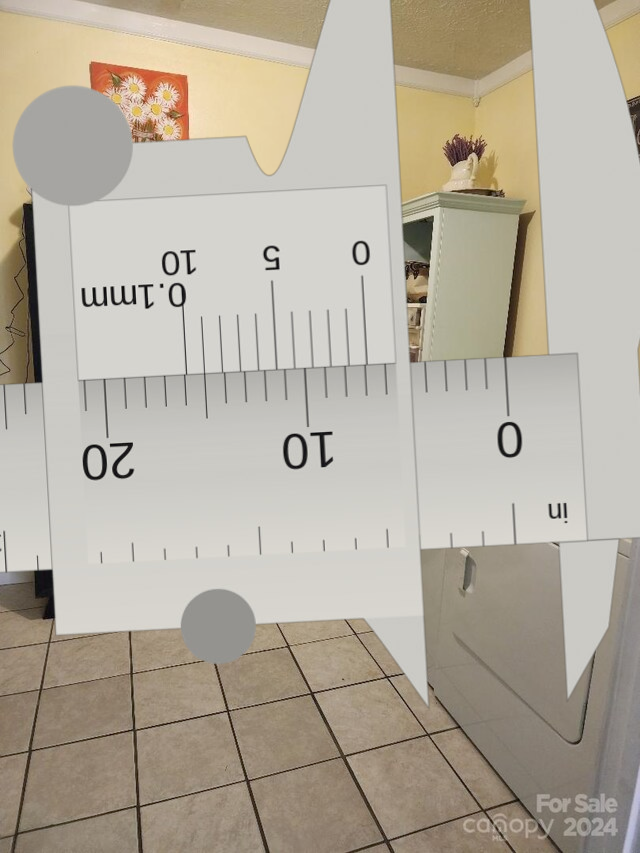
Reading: {"value": 6.9, "unit": "mm"}
